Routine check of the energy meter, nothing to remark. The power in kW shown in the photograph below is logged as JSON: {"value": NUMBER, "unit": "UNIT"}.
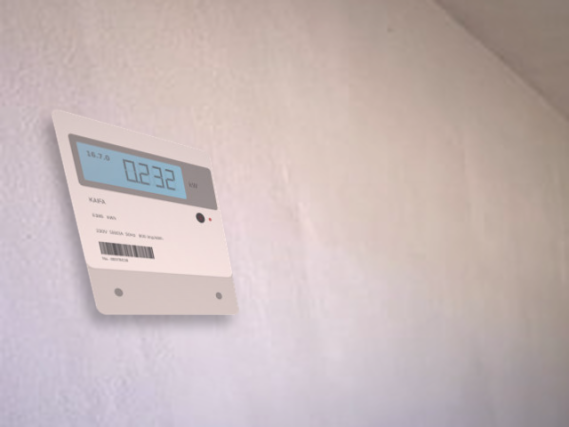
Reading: {"value": 0.232, "unit": "kW"}
